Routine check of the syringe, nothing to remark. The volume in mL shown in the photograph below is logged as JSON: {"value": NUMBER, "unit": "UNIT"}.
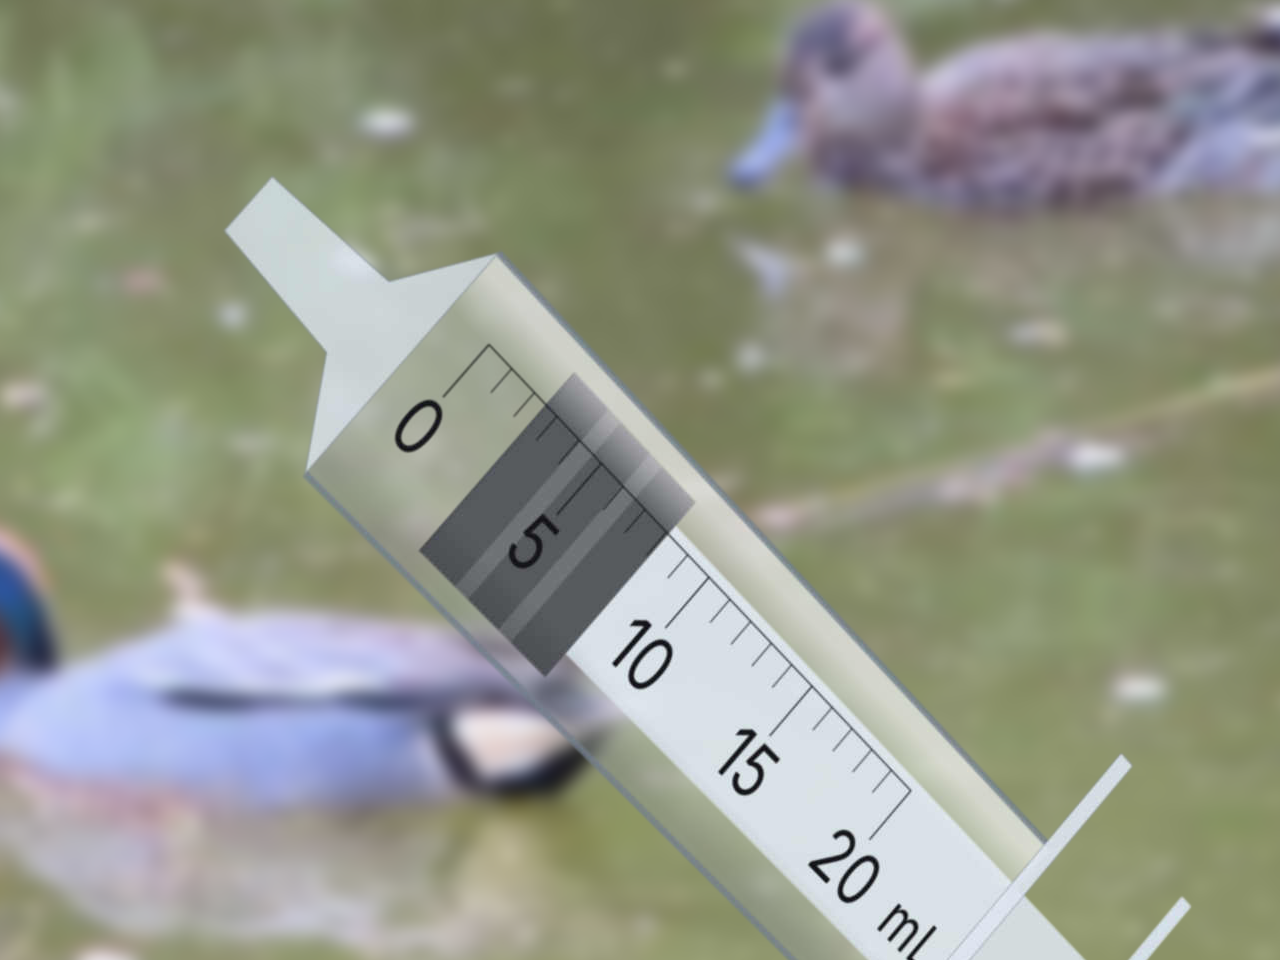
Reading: {"value": 2.5, "unit": "mL"}
